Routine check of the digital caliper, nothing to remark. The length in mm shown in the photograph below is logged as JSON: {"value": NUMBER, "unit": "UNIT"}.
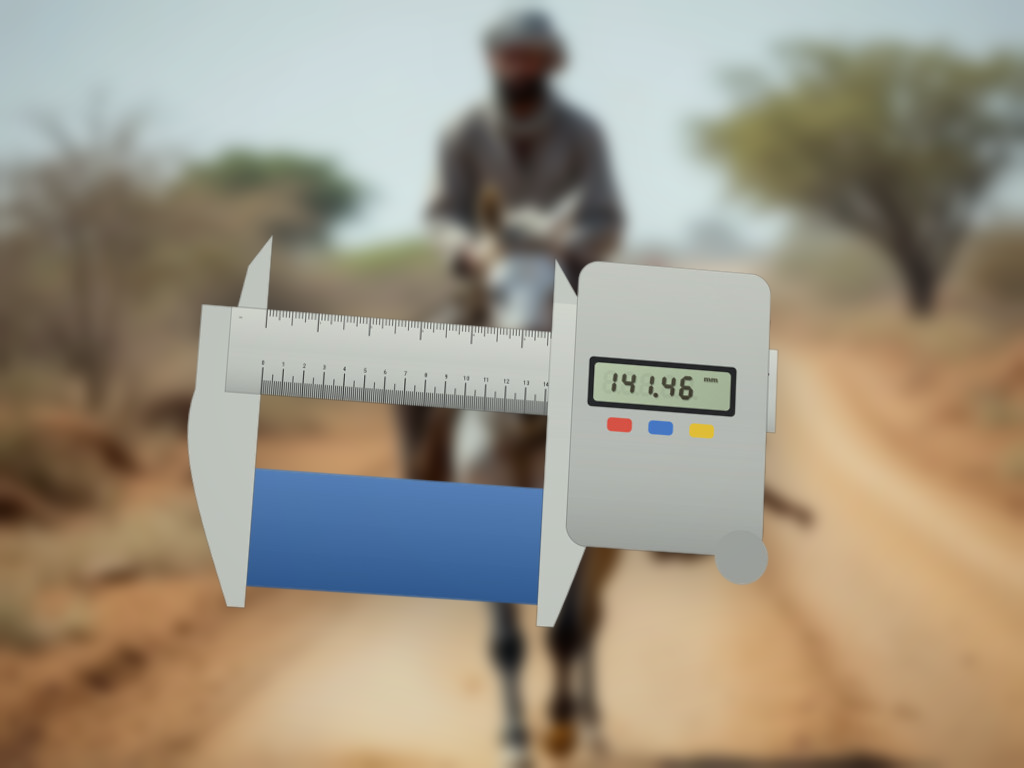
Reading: {"value": 141.46, "unit": "mm"}
